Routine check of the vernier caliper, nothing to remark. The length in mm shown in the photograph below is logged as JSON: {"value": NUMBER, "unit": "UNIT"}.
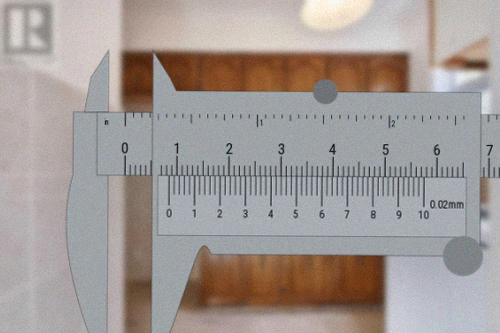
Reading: {"value": 8.5, "unit": "mm"}
